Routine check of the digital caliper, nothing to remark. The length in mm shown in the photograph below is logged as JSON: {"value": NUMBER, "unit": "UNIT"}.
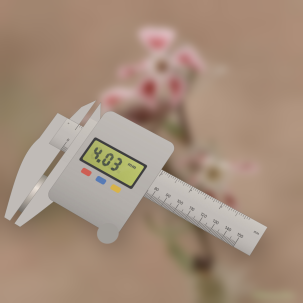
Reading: {"value": 4.03, "unit": "mm"}
